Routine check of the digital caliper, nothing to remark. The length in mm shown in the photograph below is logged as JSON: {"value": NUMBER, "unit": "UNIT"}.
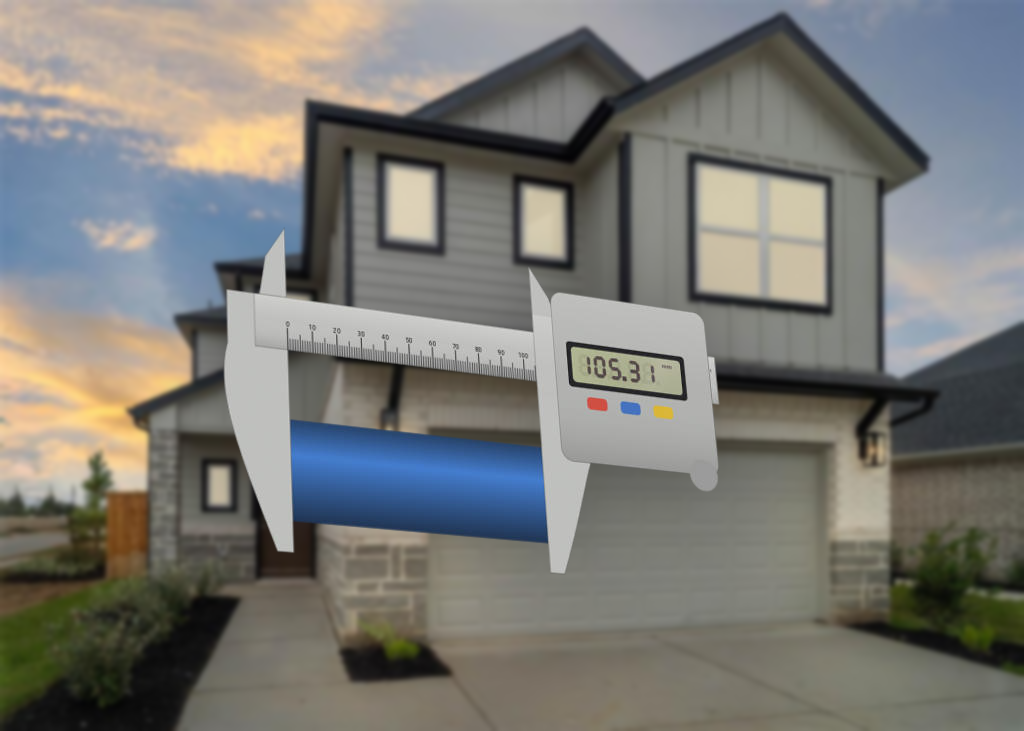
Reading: {"value": 105.31, "unit": "mm"}
